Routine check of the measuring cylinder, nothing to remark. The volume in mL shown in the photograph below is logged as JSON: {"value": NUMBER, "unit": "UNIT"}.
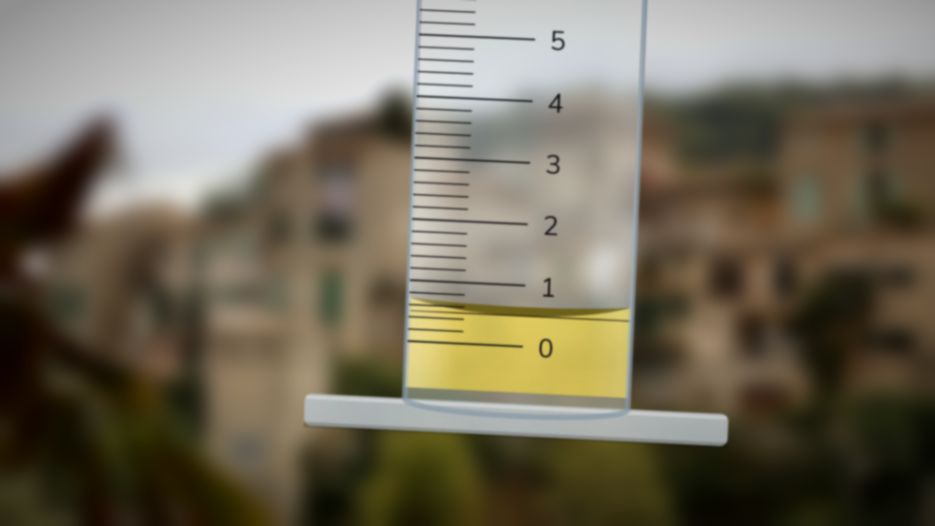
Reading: {"value": 0.5, "unit": "mL"}
